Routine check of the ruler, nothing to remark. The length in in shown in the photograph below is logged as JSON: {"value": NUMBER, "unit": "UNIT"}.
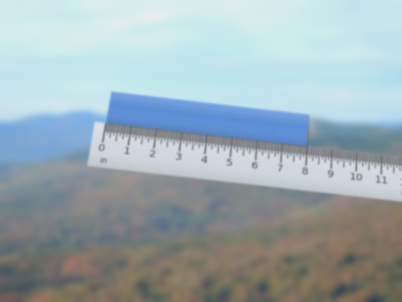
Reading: {"value": 8, "unit": "in"}
